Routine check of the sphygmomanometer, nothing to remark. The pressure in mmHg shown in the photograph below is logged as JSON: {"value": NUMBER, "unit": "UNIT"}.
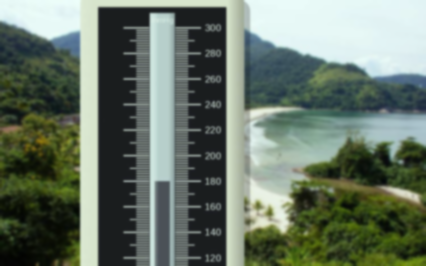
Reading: {"value": 180, "unit": "mmHg"}
